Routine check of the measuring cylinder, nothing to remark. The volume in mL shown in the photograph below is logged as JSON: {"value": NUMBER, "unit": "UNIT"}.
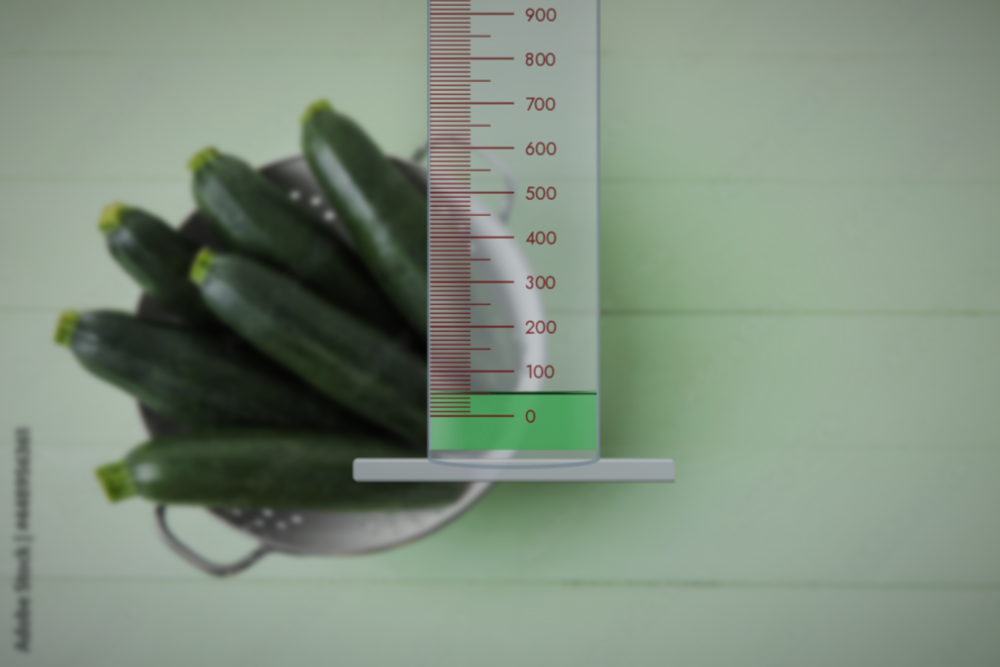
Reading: {"value": 50, "unit": "mL"}
